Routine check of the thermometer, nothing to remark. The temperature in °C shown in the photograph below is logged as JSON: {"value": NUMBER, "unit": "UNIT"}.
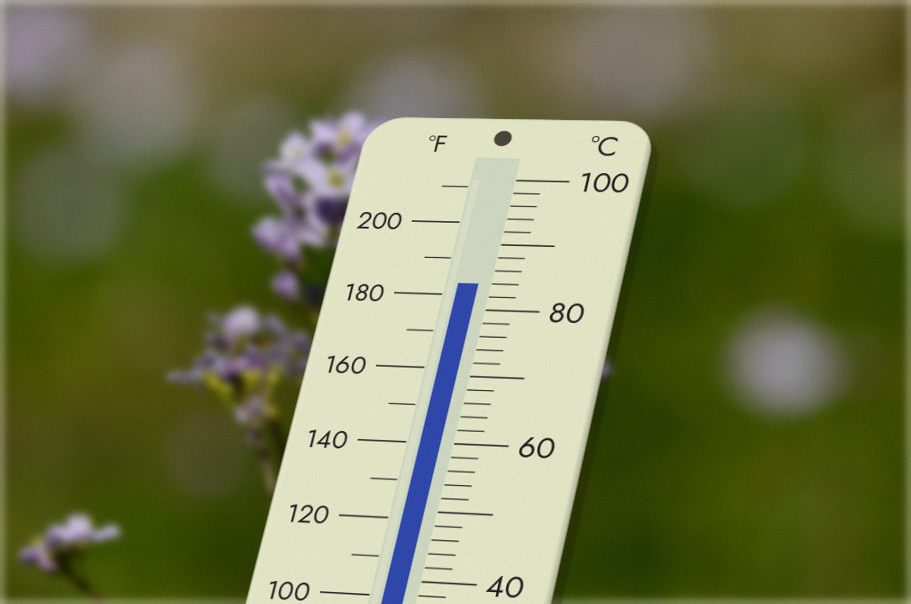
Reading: {"value": 84, "unit": "°C"}
